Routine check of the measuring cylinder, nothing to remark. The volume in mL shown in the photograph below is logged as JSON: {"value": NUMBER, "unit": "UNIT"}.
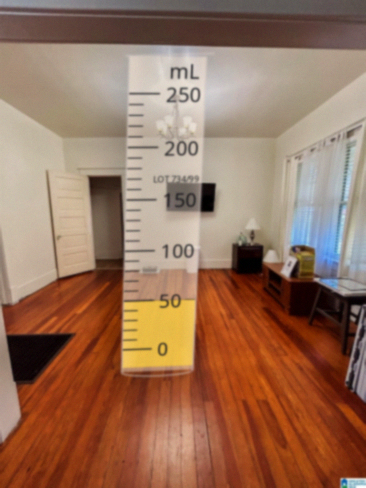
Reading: {"value": 50, "unit": "mL"}
